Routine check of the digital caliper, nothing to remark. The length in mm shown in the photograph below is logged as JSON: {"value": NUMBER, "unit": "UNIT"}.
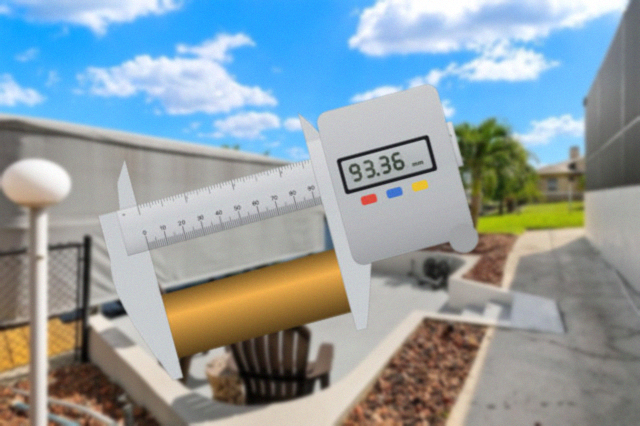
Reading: {"value": 93.36, "unit": "mm"}
